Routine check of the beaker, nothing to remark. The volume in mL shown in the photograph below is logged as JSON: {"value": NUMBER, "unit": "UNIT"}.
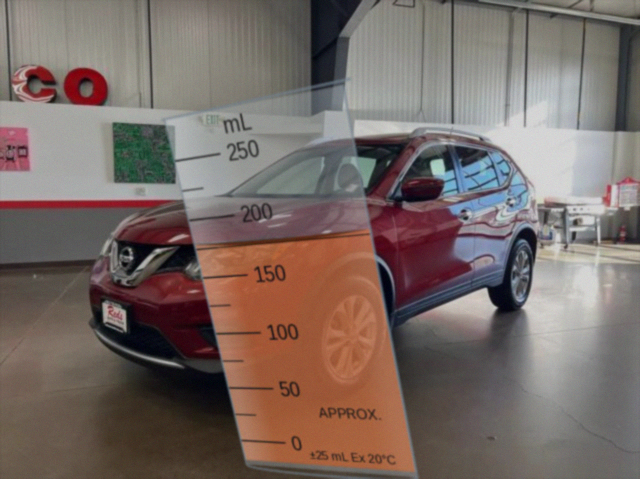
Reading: {"value": 175, "unit": "mL"}
